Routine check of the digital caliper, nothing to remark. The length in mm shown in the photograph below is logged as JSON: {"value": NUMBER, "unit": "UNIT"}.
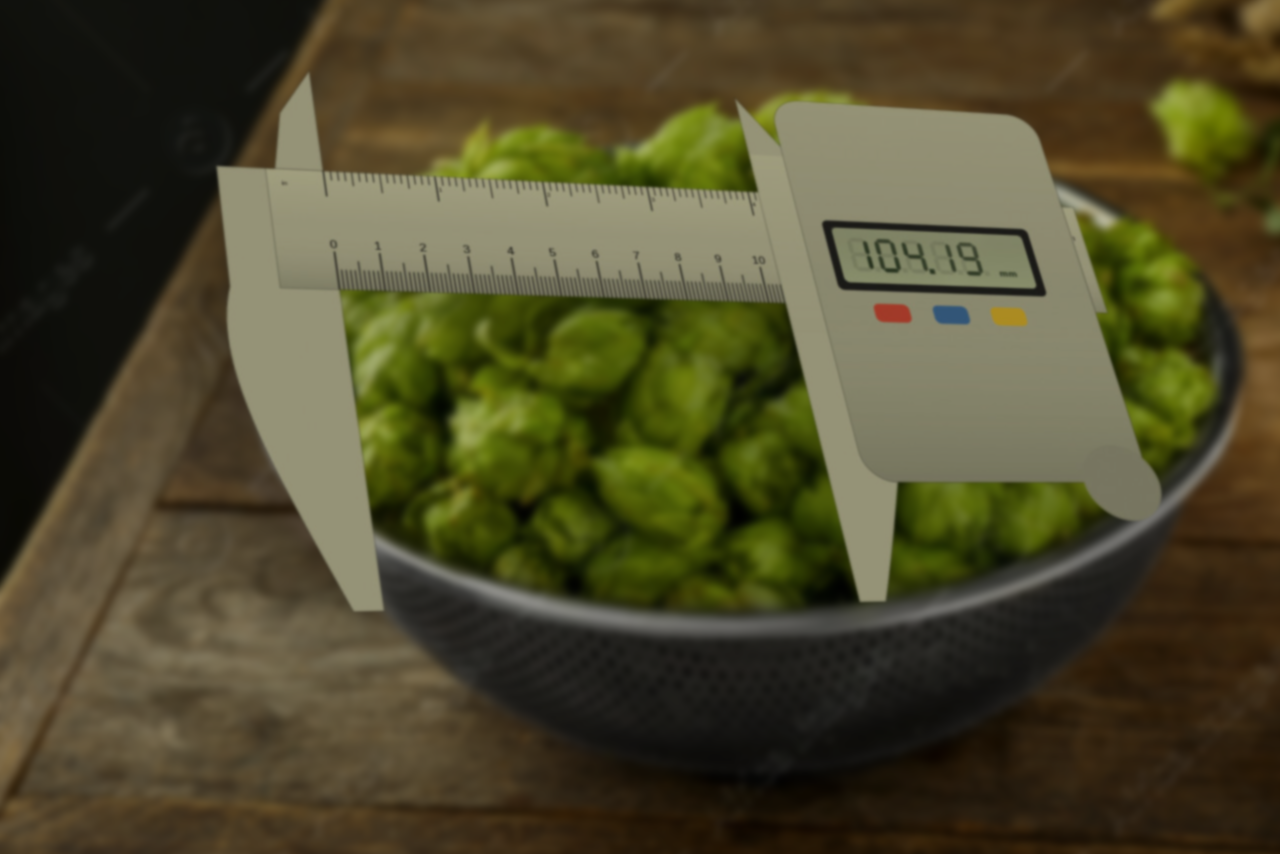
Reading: {"value": 104.19, "unit": "mm"}
